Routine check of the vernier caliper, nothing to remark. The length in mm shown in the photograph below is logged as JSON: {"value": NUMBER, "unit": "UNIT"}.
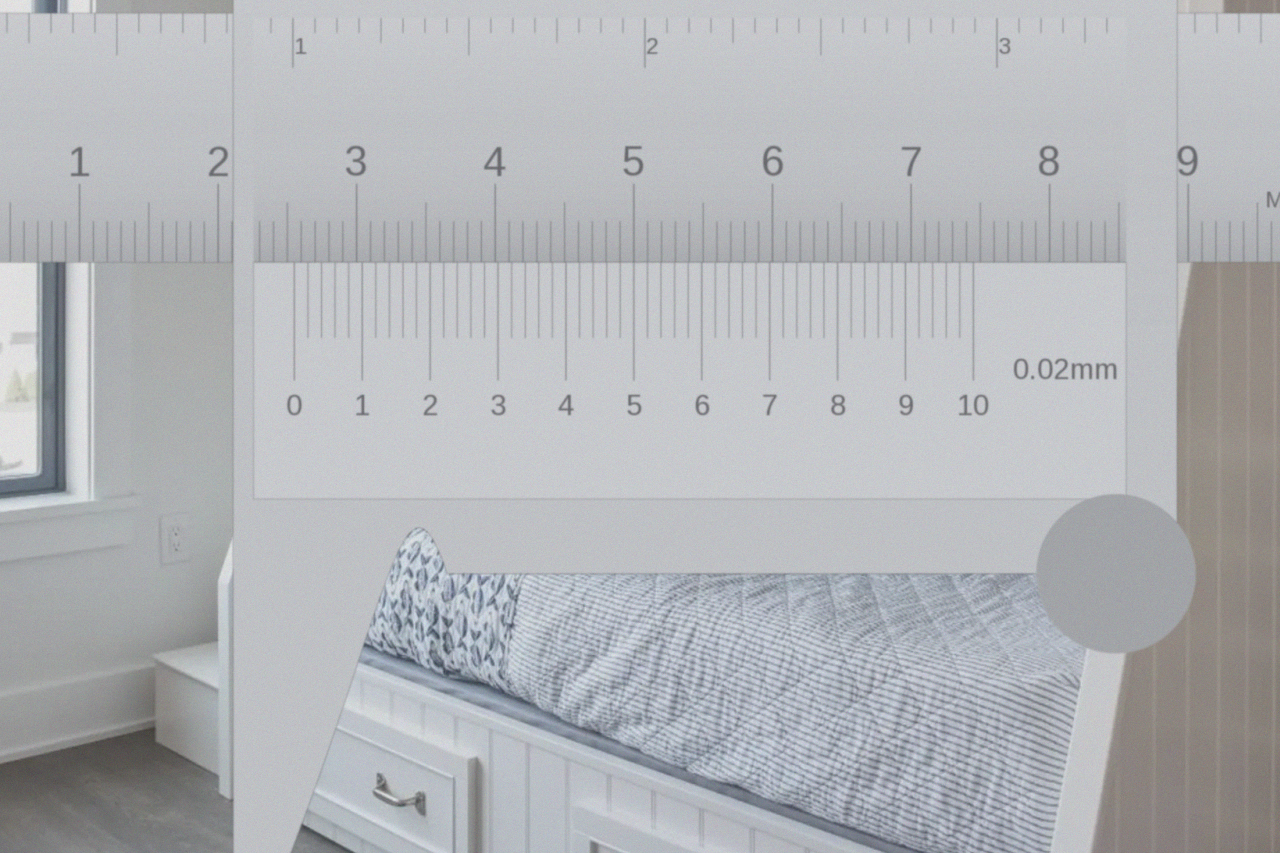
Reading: {"value": 25.5, "unit": "mm"}
